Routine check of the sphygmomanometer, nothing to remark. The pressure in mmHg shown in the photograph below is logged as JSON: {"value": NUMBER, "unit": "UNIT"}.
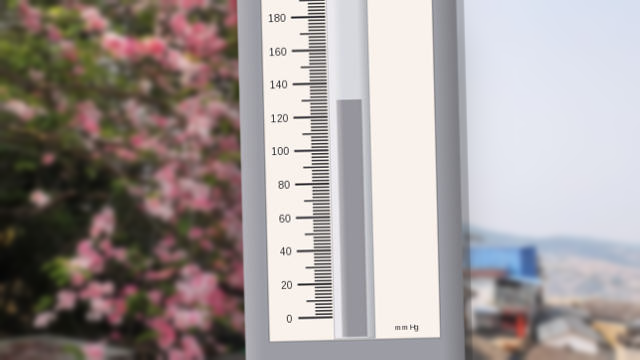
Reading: {"value": 130, "unit": "mmHg"}
